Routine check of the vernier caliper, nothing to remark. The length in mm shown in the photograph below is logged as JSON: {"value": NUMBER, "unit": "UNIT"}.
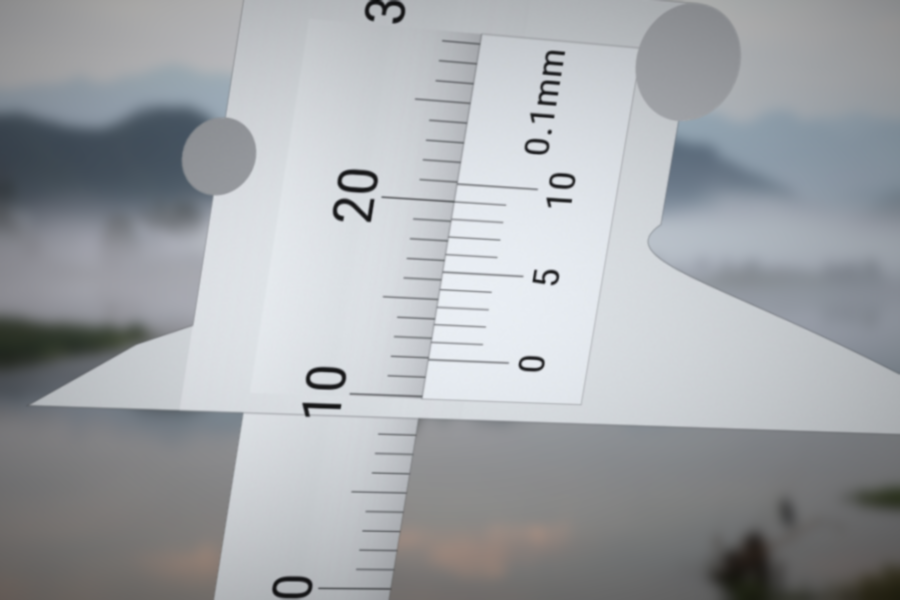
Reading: {"value": 11.9, "unit": "mm"}
